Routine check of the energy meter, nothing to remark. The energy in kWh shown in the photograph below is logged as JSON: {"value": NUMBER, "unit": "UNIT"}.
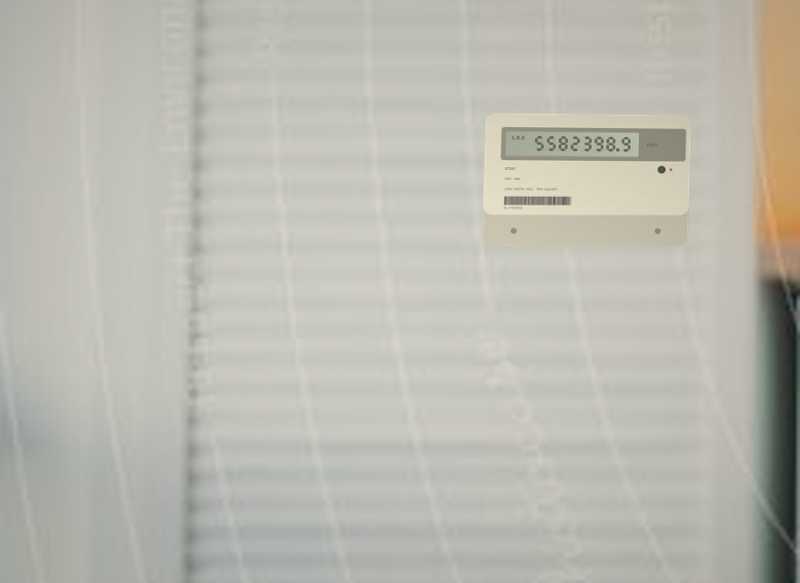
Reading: {"value": 5582398.9, "unit": "kWh"}
